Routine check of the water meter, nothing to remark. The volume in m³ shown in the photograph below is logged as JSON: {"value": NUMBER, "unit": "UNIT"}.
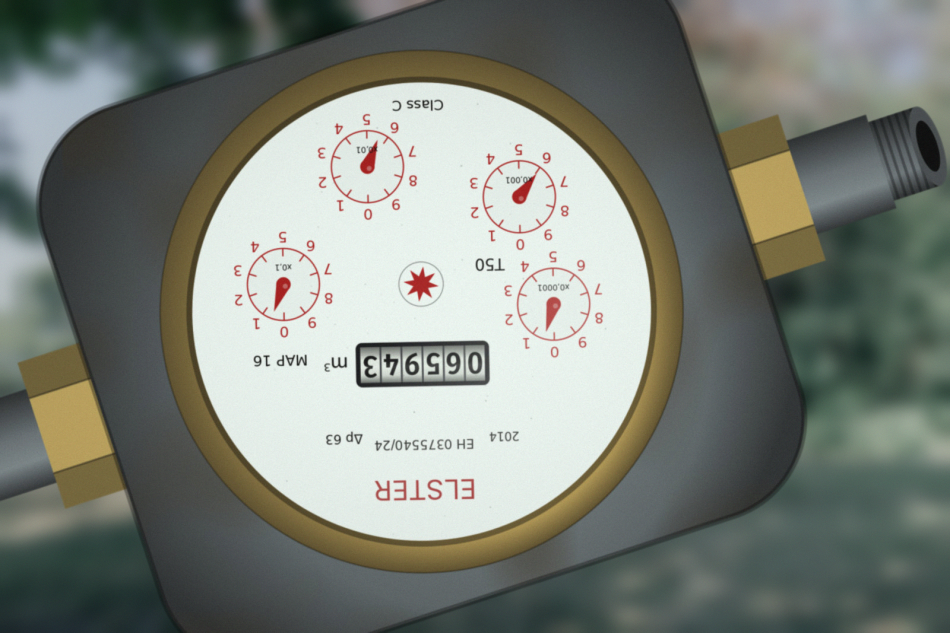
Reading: {"value": 65943.0560, "unit": "m³"}
